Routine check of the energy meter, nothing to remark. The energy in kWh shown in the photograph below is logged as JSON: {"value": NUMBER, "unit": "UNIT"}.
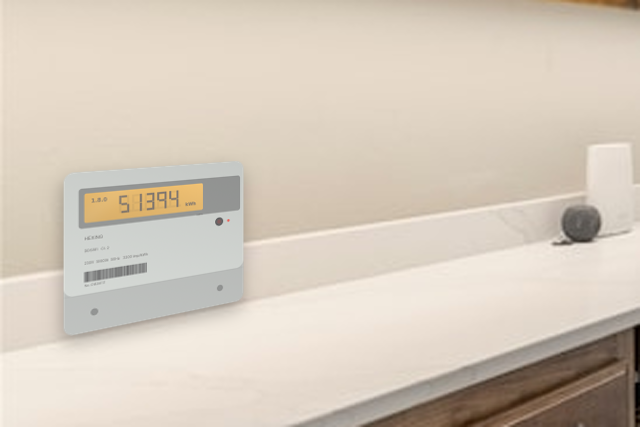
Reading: {"value": 51394, "unit": "kWh"}
